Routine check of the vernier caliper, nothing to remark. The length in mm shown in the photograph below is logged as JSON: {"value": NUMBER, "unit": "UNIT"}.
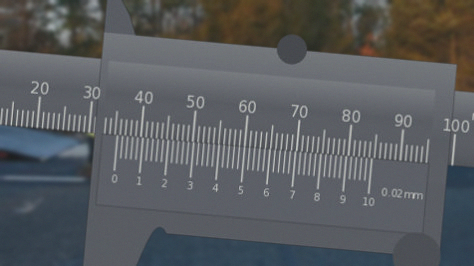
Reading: {"value": 35.5, "unit": "mm"}
